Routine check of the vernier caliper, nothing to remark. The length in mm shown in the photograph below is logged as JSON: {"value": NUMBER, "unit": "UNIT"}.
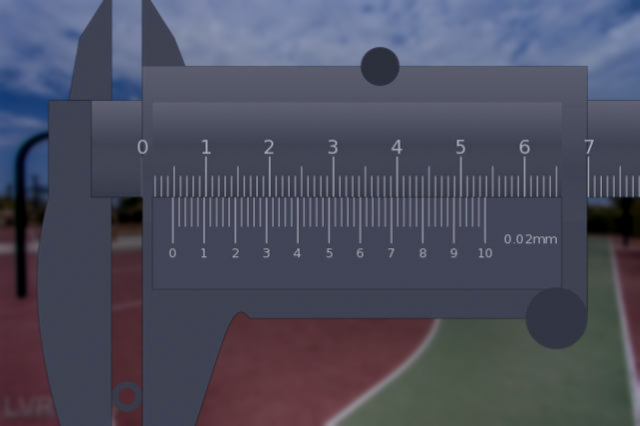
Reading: {"value": 4.8, "unit": "mm"}
